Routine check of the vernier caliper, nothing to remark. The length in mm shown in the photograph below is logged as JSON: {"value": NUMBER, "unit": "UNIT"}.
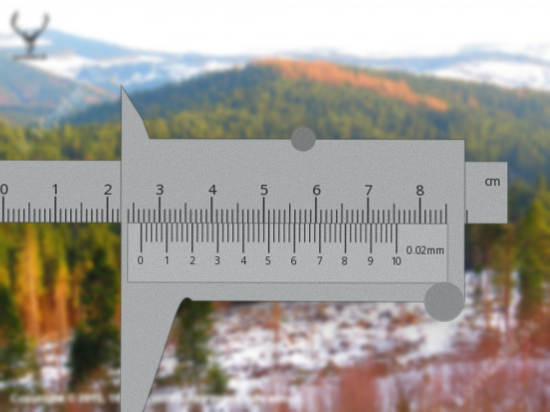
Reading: {"value": 26.5, "unit": "mm"}
